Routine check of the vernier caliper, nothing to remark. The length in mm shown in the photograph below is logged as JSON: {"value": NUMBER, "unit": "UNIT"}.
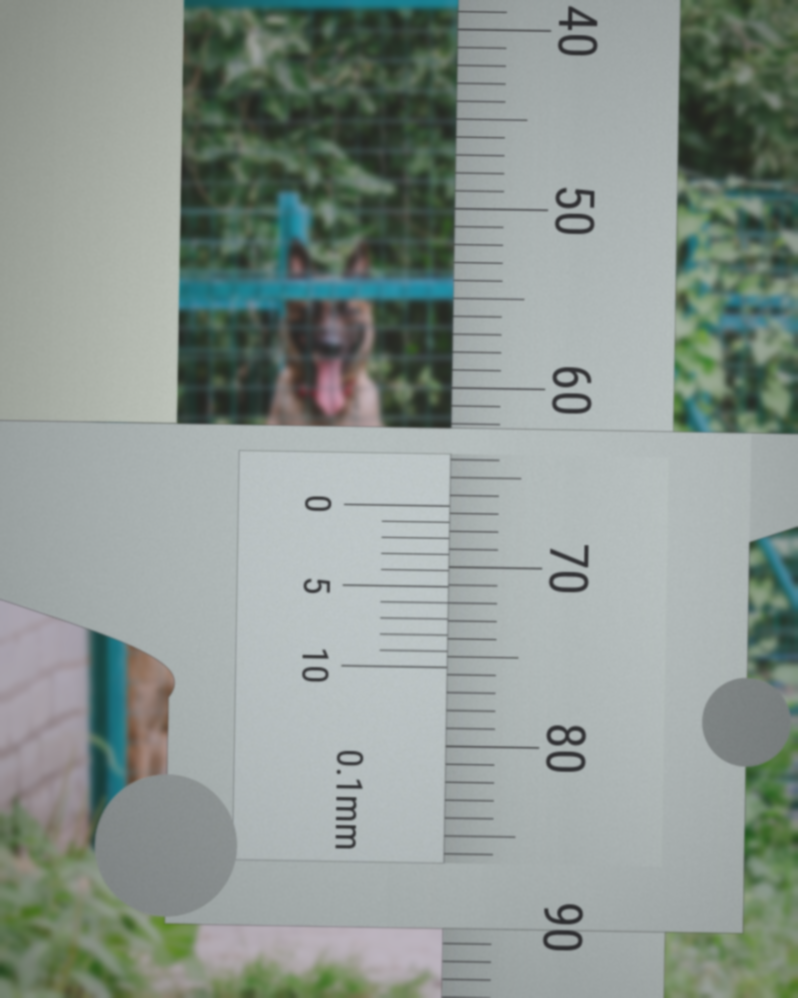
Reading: {"value": 66.6, "unit": "mm"}
